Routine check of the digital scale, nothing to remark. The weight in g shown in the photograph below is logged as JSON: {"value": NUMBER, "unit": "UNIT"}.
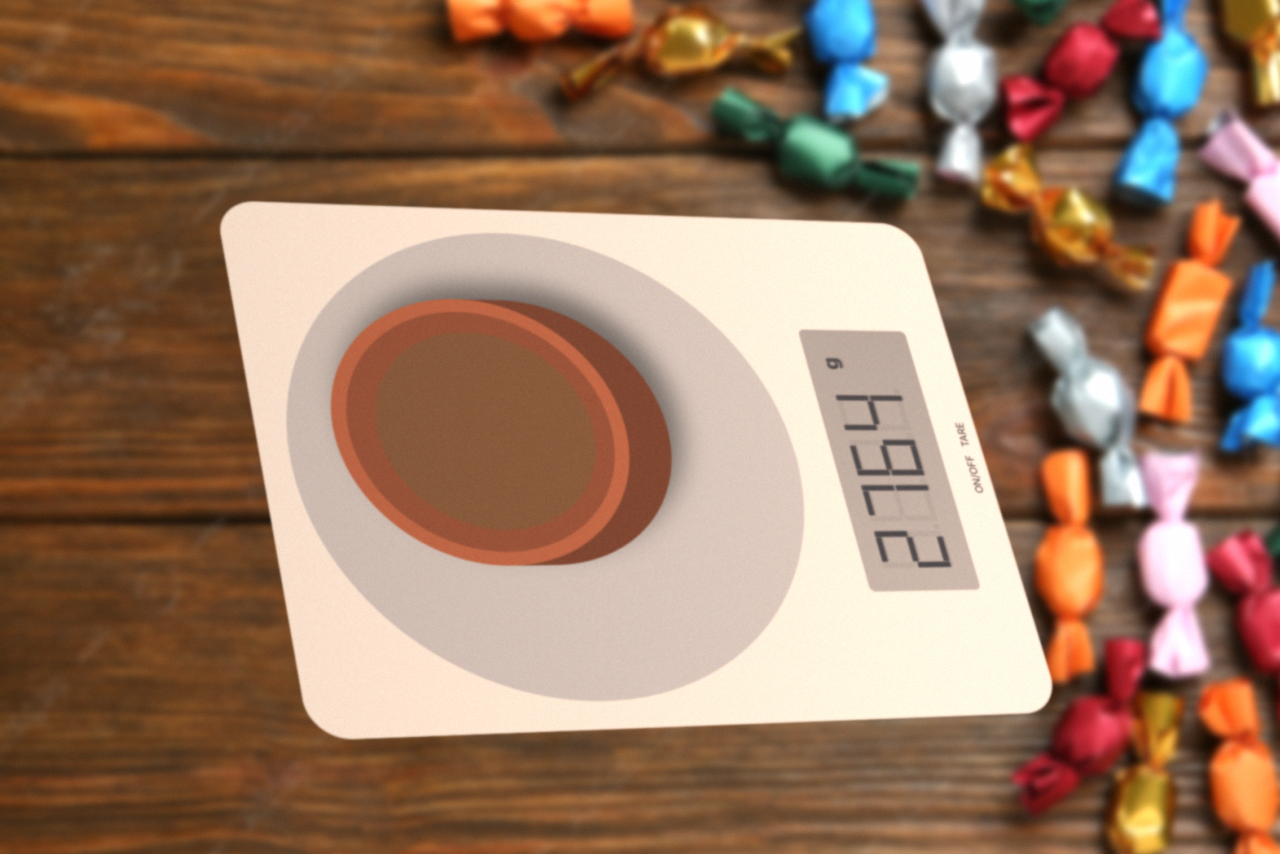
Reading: {"value": 2764, "unit": "g"}
